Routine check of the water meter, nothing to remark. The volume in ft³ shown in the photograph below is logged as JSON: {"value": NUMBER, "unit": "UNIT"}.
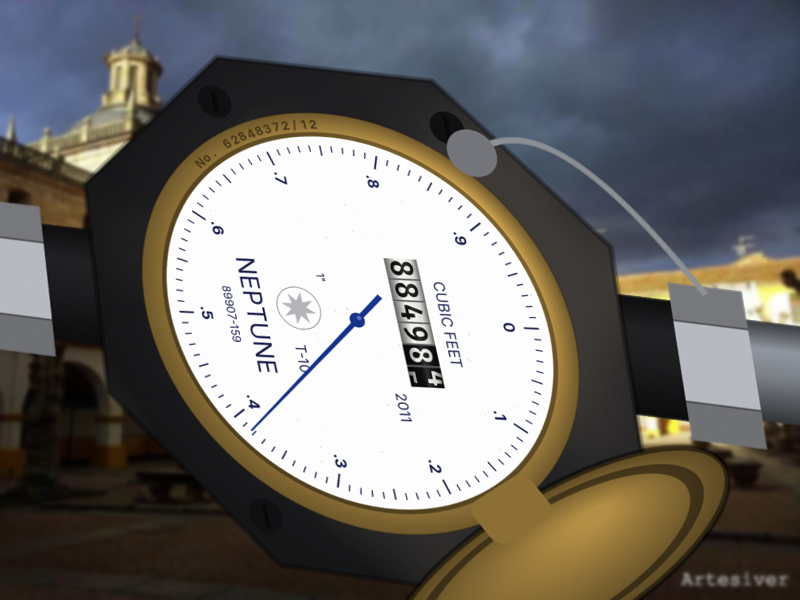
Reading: {"value": 884984.38, "unit": "ft³"}
